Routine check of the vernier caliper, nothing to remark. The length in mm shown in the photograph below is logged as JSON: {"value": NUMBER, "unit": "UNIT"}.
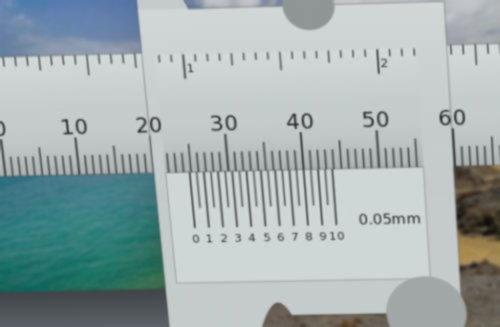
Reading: {"value": 24.8, "unit": "mm"}
